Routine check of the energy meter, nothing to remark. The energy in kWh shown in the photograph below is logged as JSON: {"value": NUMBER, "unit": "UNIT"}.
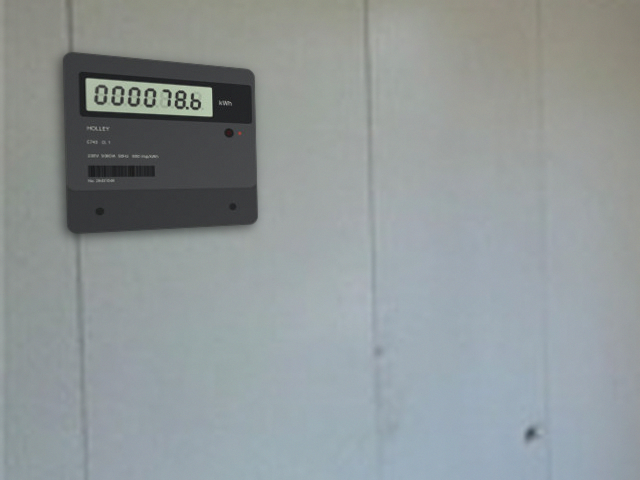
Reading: {"value": 78.6, "unit": "kWh"}
